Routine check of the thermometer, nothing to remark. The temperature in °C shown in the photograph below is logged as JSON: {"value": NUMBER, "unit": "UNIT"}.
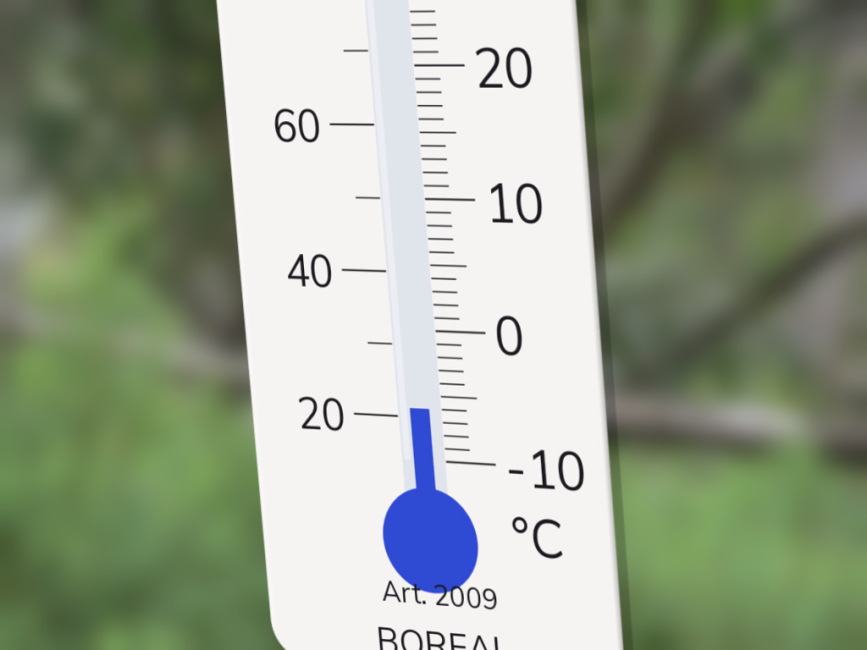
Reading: {"value": -6, "unit": "°C"}
